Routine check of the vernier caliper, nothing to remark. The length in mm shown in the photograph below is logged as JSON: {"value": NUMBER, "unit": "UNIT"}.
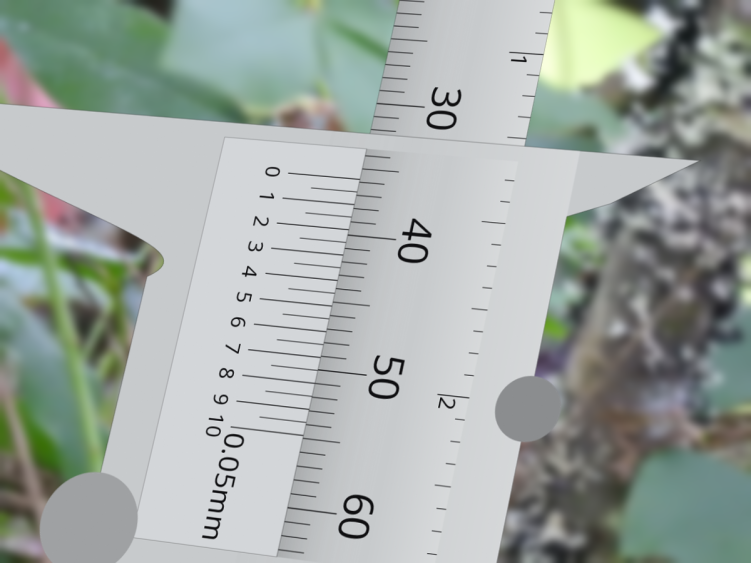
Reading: {"value": 35.8, "unit": "mm"}
